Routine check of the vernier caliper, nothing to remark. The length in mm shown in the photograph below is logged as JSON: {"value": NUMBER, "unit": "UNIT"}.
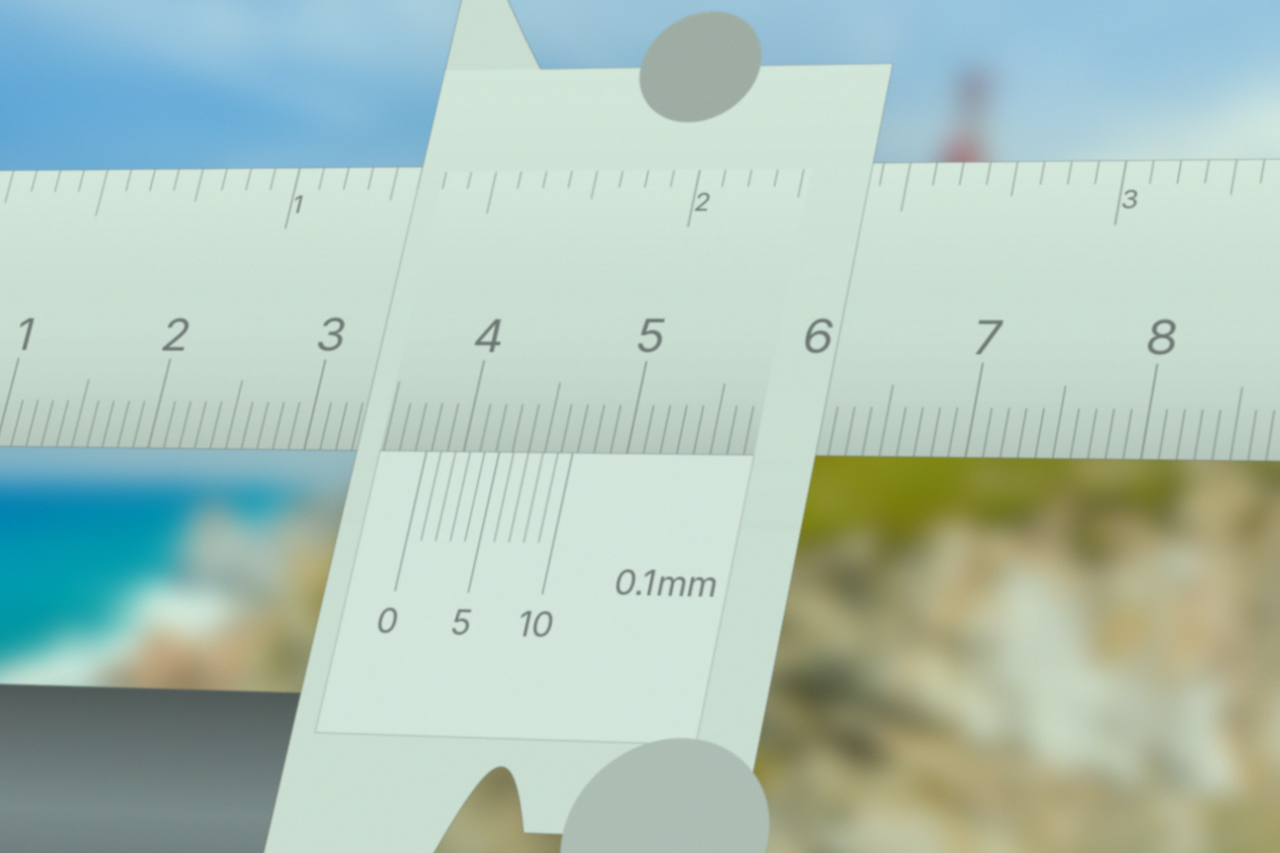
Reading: {"value": 37.7, "unit": "mm"}
